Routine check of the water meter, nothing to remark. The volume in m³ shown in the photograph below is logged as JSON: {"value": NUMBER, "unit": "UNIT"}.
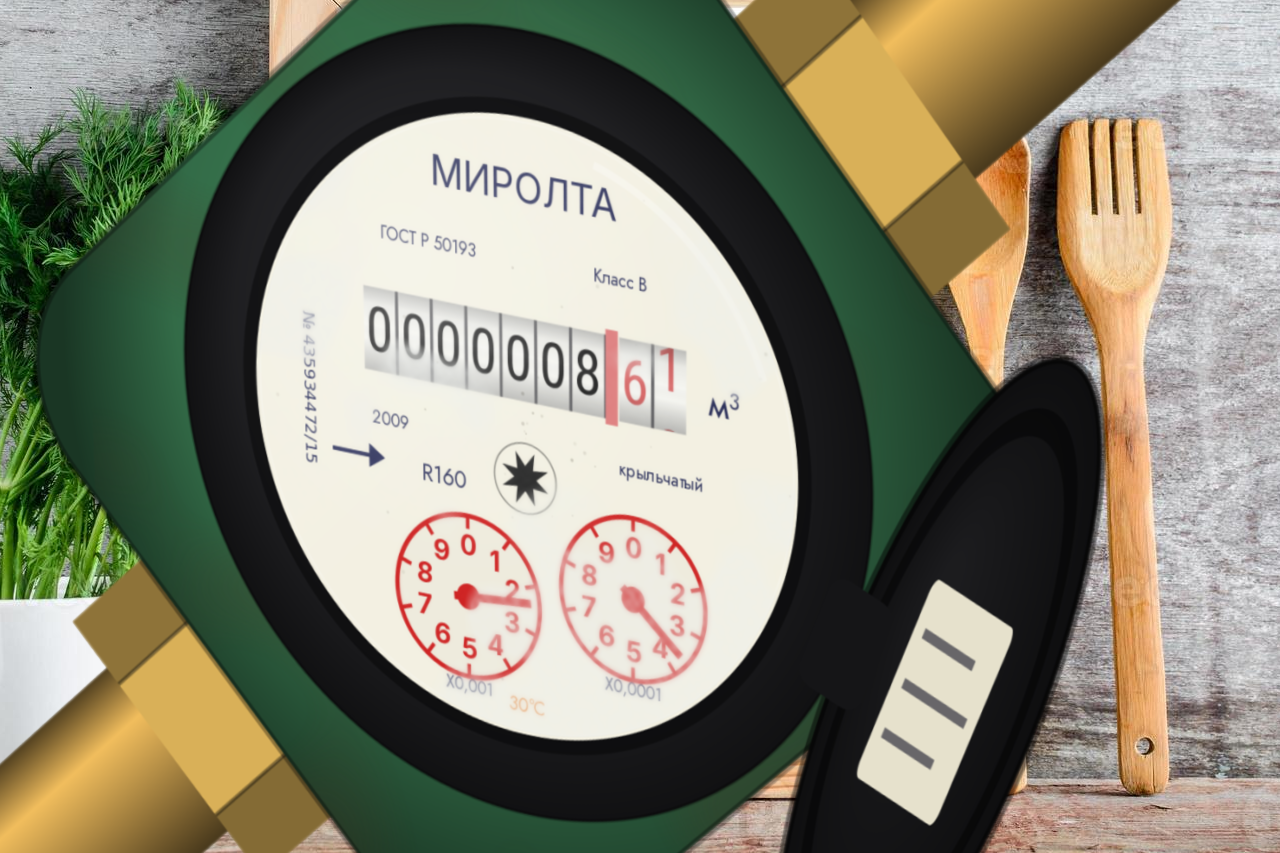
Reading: {"value": 8.6123, "unit": "m³"}
